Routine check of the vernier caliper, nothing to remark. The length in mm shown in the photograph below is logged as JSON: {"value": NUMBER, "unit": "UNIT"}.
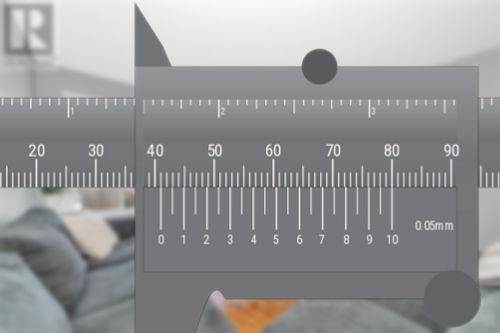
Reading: {"value": 41.0, "unit": "mm"}
